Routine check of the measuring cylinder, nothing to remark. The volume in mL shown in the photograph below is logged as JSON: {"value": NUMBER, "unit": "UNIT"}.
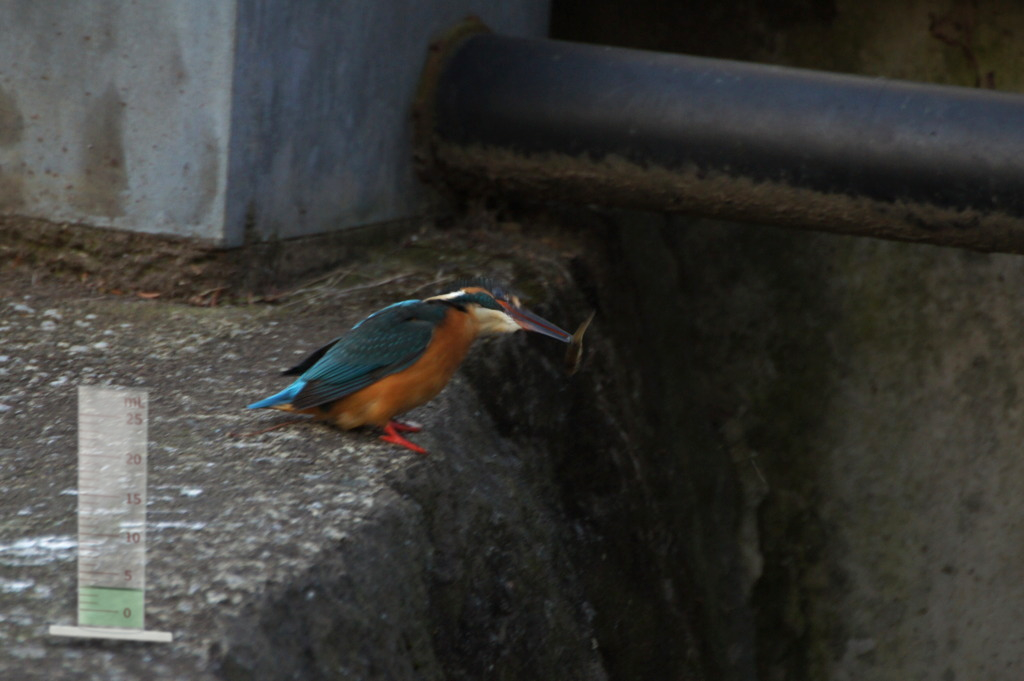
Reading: {"value": 3, "unit": "mL"}
